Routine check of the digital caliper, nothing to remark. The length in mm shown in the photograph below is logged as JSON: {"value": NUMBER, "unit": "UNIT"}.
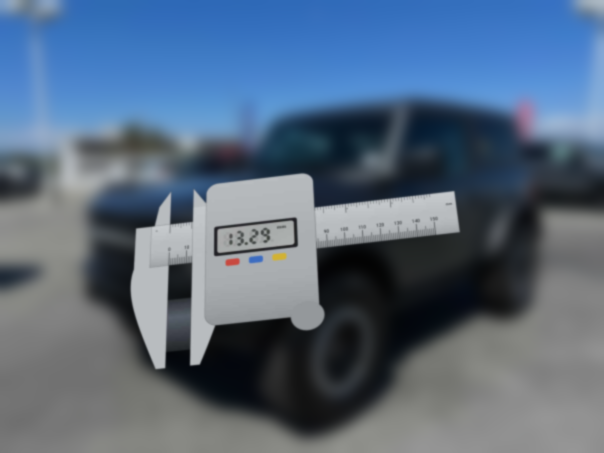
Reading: {"value": 13.29, "unit": "mm"}
